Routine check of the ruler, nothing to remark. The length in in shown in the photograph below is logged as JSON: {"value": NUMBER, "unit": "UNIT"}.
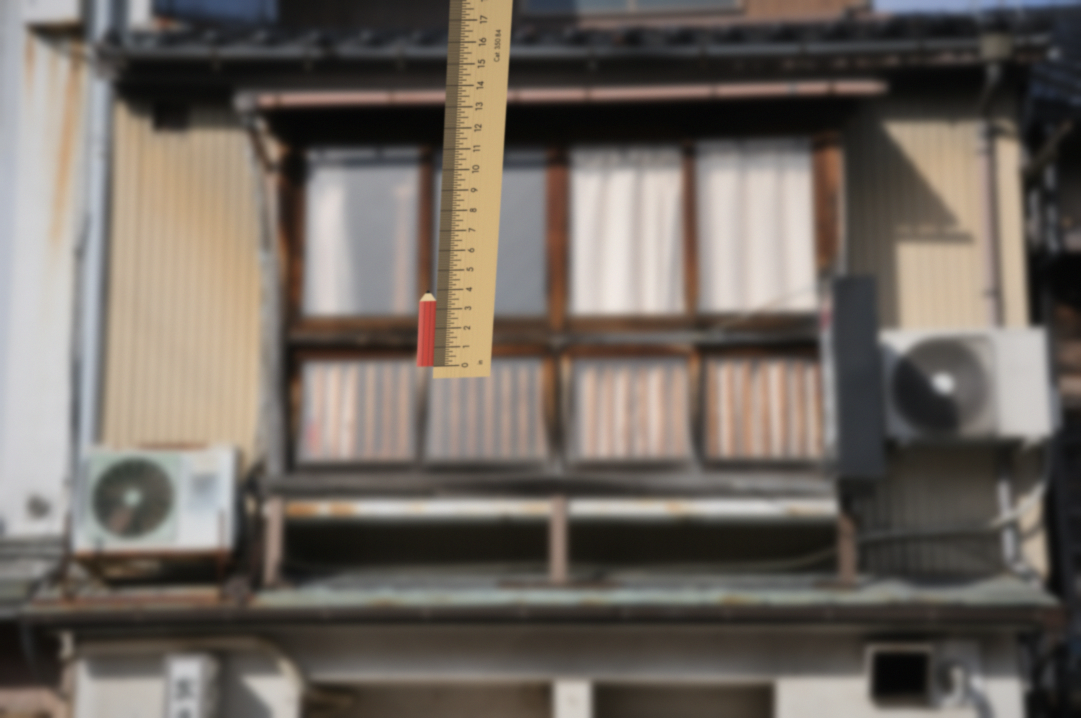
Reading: {"value": 4, "unit": "in"}
